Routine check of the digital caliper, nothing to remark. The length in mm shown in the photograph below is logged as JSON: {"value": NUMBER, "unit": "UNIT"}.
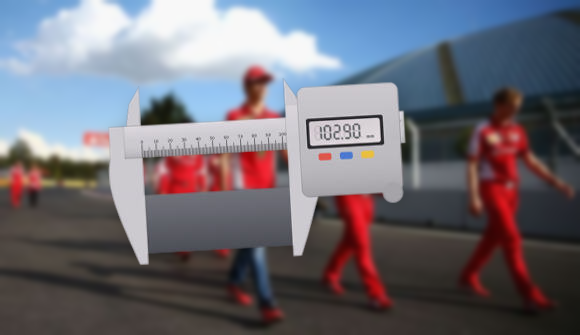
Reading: {"value": 102.90, "unit": "mm"}
